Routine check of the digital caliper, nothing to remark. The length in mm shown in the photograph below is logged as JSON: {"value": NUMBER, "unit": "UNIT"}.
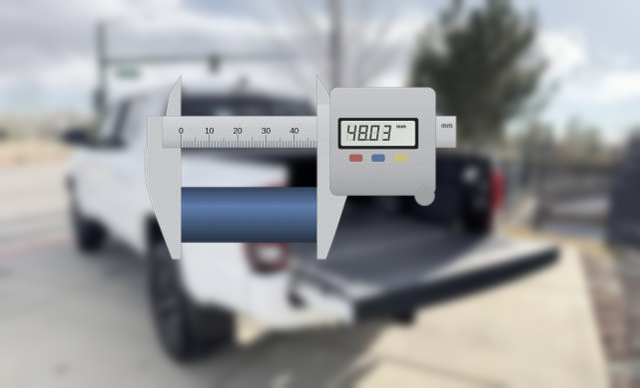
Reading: {"value": 48.03, "unit": "mm"}
